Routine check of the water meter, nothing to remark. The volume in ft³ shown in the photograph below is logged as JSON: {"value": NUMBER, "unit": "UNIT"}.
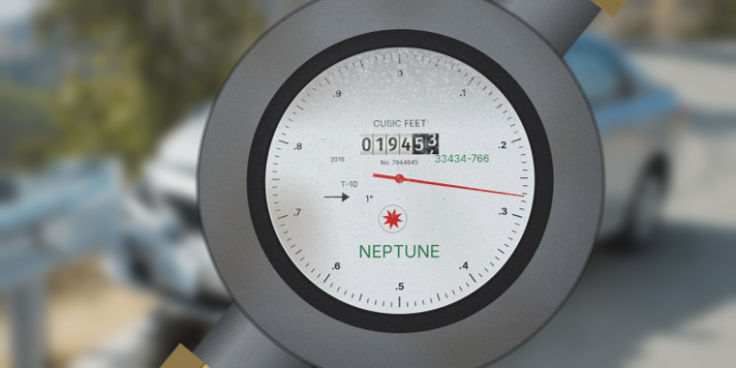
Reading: {"value": 19453.27, "unit": "ft³"}
